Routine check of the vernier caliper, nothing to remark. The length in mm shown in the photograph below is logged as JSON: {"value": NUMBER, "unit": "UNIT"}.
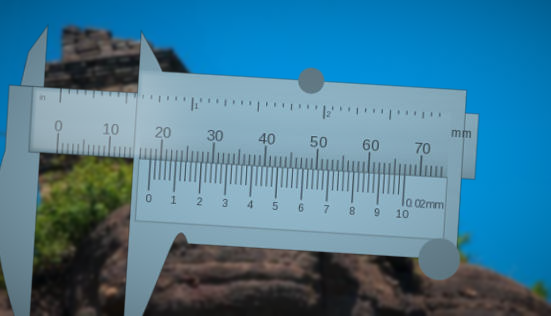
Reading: {"value": 18.0, "unit": "mm"}
